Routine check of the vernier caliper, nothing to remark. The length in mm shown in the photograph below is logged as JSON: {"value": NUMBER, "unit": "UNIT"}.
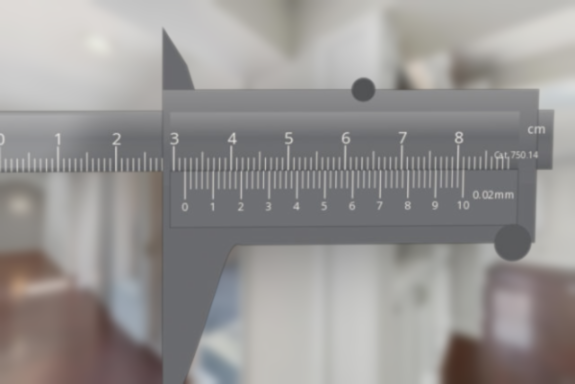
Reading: {"value": 32.0, "unit": "mm"}
